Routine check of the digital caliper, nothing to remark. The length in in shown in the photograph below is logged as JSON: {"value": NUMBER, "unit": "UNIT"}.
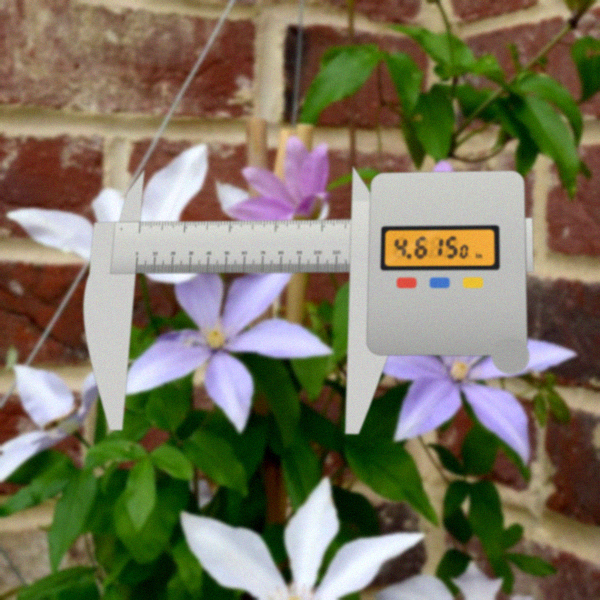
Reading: {"value": 4.6150, "unit": "in"}
